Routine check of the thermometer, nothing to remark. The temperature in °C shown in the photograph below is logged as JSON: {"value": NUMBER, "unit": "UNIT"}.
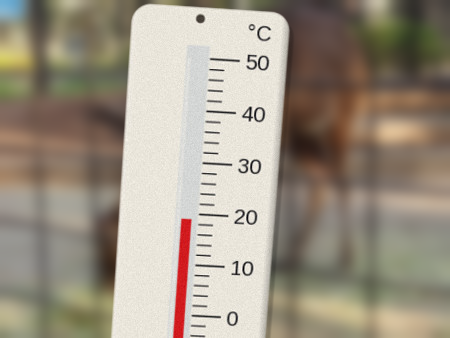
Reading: {"value": 19, "unit": "°C"}
